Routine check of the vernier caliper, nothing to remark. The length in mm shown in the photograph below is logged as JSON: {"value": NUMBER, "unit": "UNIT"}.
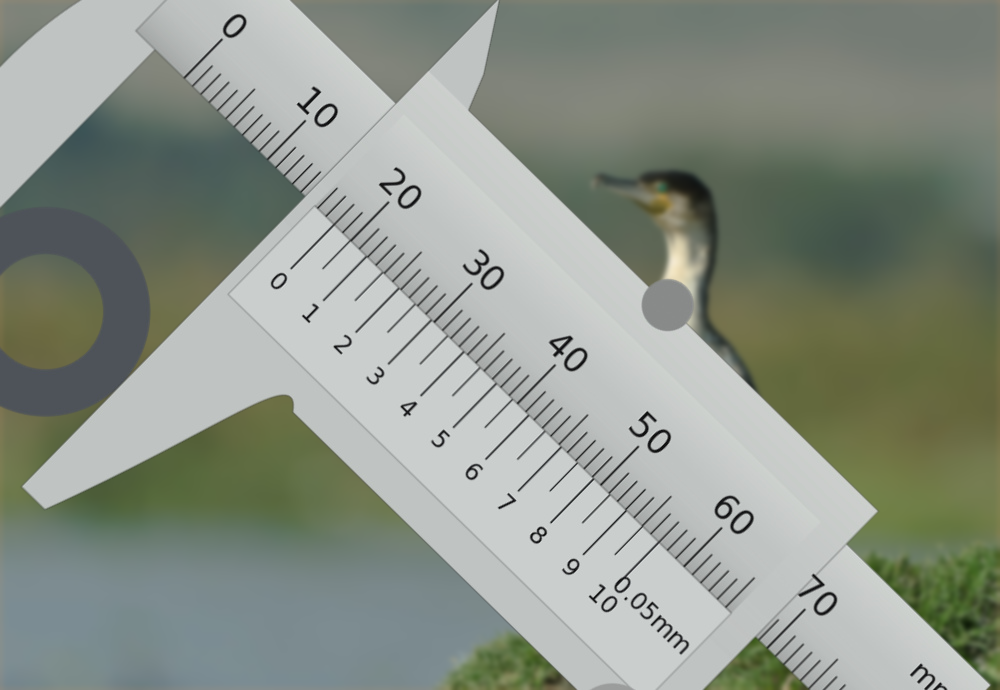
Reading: {"value": 18.0, "unit": "mm"}
